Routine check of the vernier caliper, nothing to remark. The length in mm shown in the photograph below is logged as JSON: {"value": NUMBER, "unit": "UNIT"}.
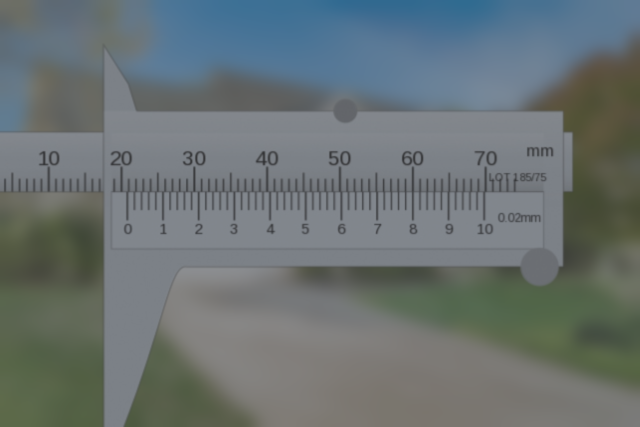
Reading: {"value": 20.8, "unit": "mm"}
